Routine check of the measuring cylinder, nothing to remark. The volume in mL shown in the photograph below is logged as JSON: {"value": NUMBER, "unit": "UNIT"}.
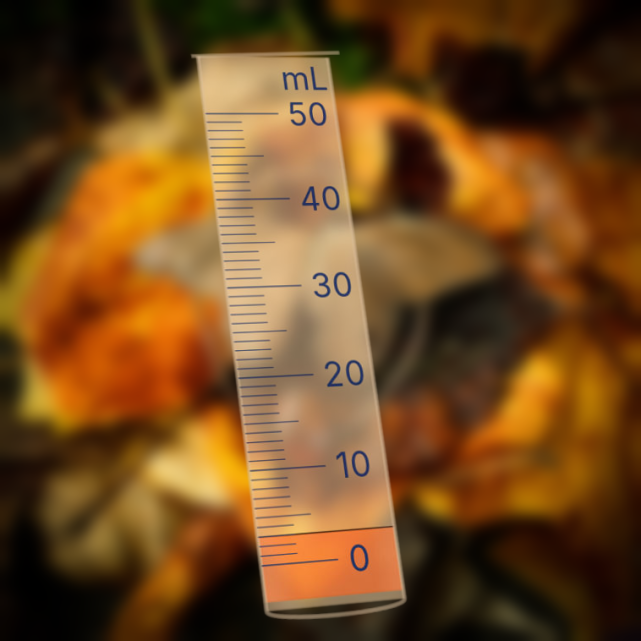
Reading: {"value": 3, "unit": "mL"}
